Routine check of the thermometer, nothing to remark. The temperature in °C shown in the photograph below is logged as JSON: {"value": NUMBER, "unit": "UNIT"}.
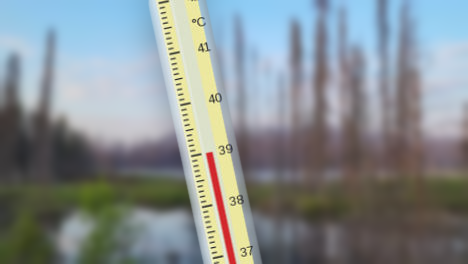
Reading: {"value": 39, "unit": "°C"}
